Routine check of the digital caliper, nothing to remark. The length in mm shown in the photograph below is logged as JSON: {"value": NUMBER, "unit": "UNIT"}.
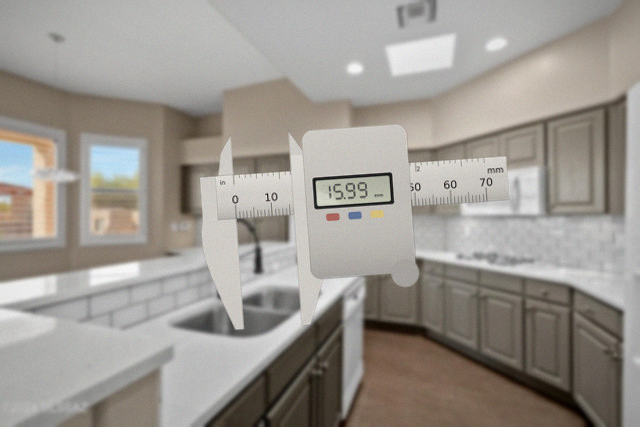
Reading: {"value": 15.99, "unit": "mm"}
